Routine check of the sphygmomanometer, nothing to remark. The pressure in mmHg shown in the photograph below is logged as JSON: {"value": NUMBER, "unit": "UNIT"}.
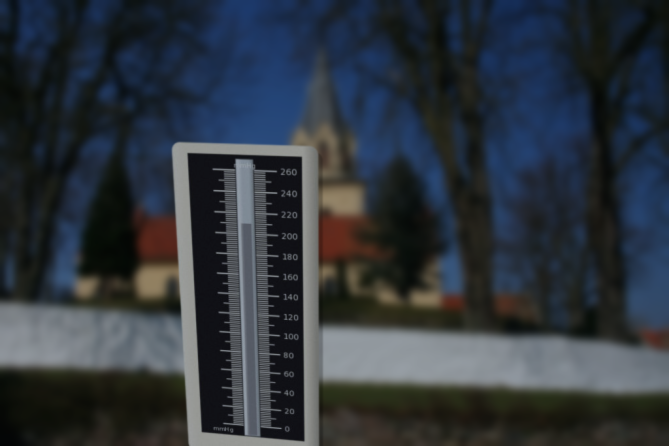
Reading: {"value": 210, "unit": "mmHg"}
